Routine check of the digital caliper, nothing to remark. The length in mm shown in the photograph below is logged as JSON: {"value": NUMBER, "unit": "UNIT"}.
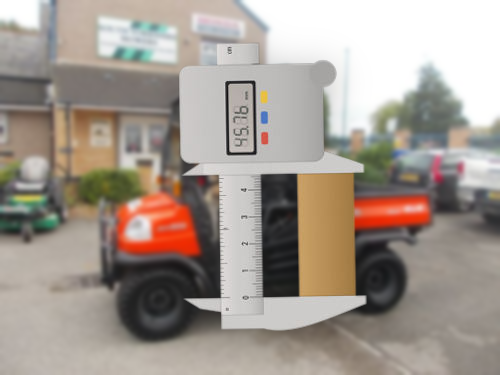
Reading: {"value": 45.76, "unit": "mm"}
